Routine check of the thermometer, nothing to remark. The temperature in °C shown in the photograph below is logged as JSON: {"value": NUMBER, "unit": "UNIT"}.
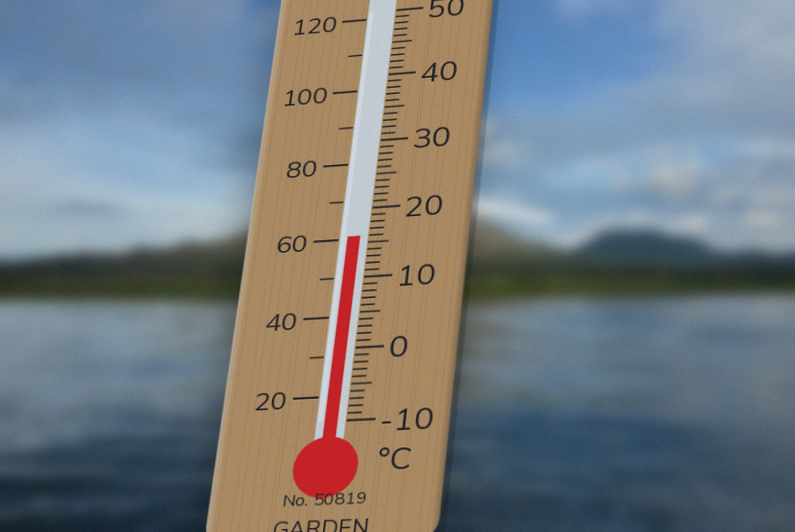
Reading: {"value": 16, "unit": "°C"}
